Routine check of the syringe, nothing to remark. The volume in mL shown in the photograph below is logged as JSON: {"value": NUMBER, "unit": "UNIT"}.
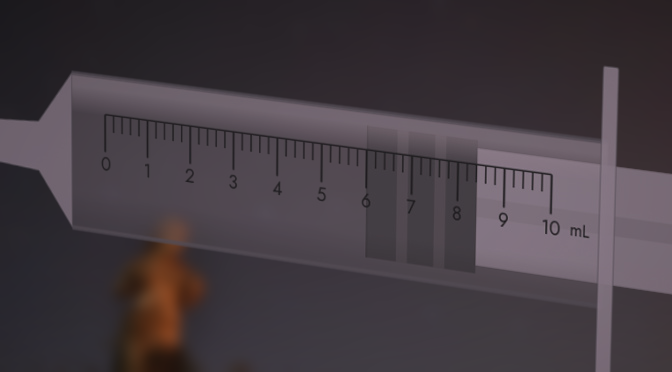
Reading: {"value": 6, "unit": "mL"}
